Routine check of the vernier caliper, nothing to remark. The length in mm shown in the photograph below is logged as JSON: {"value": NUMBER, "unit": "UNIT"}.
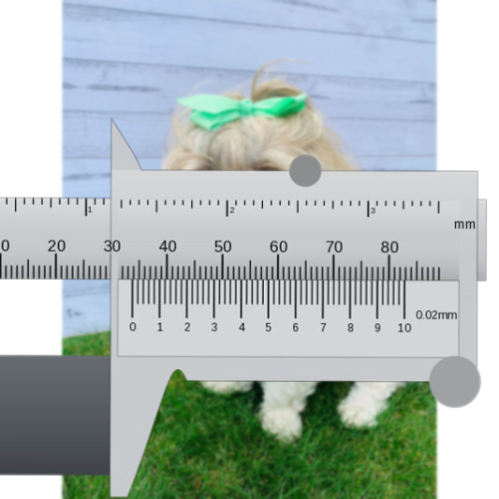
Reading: {"value": 33.8, "unit": "mm"}
